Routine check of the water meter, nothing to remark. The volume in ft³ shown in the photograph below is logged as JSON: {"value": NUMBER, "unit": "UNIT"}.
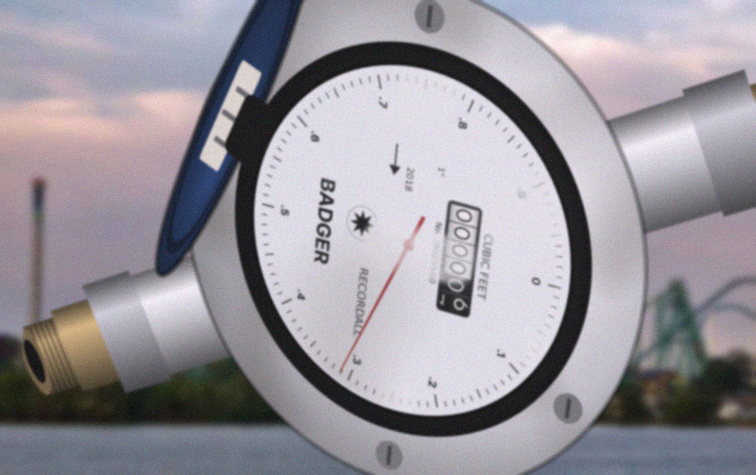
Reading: {"value": 6.31, "unit": "ft³"}
